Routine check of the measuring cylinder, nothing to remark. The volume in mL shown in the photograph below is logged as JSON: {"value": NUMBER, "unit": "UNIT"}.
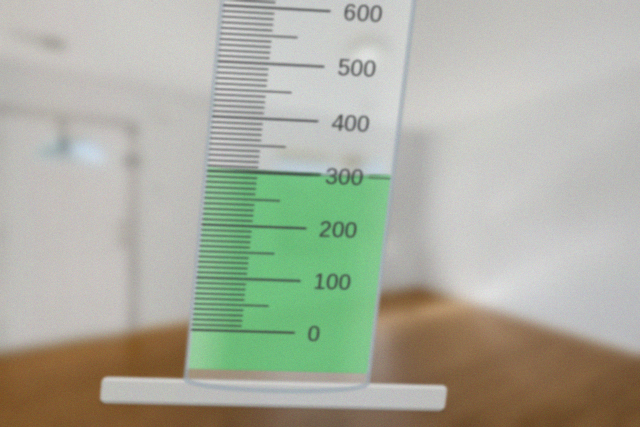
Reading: {"value": 300, "unit": "mL"}
